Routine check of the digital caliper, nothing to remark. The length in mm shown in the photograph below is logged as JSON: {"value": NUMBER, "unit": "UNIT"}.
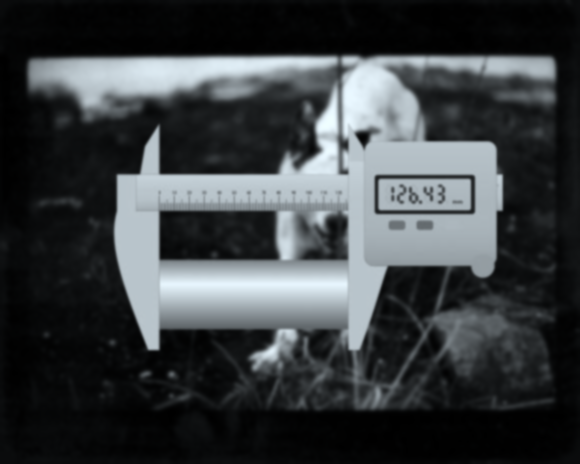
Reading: {"value": 126.43, "unit": "mm"}
